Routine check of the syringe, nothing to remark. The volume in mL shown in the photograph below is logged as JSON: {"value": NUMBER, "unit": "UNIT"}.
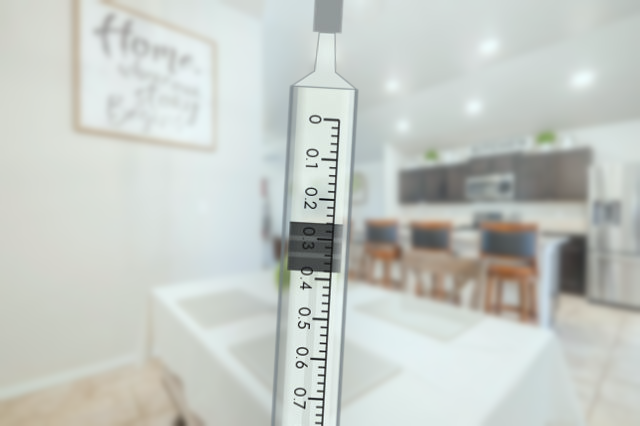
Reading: {"value": 0.26, "unit": "mL"}
